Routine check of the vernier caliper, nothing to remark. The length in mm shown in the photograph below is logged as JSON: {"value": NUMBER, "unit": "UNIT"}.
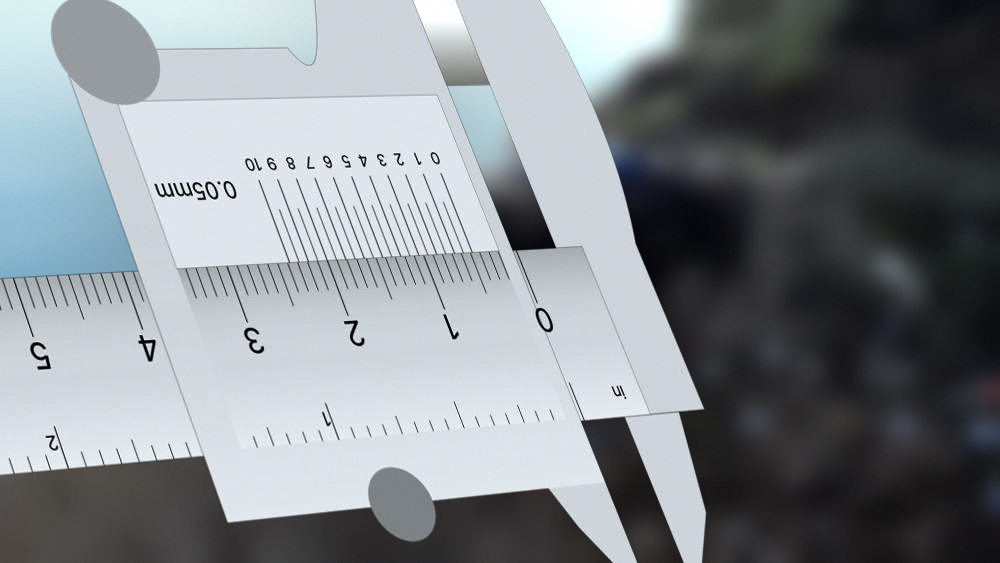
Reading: {"value": 4.8, "unit": "mm"}
